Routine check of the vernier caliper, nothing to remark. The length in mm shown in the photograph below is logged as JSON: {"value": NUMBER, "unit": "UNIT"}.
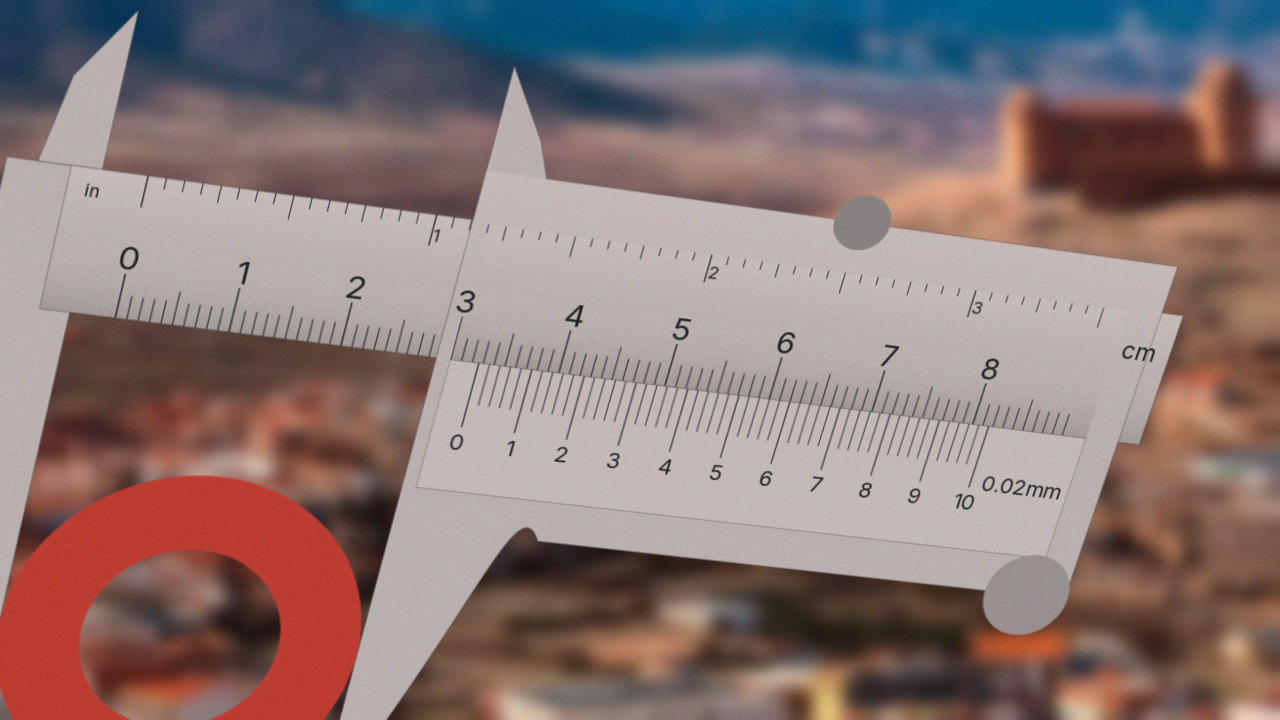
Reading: {"value": 32.6, "unit": "mm"}
